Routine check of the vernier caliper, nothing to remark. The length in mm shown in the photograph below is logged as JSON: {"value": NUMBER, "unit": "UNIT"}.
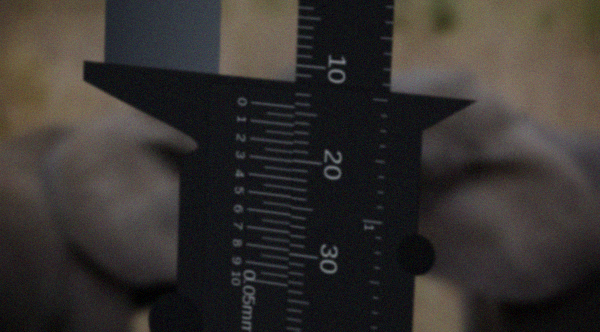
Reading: {"value": 14.4, "unit": "mm"}
